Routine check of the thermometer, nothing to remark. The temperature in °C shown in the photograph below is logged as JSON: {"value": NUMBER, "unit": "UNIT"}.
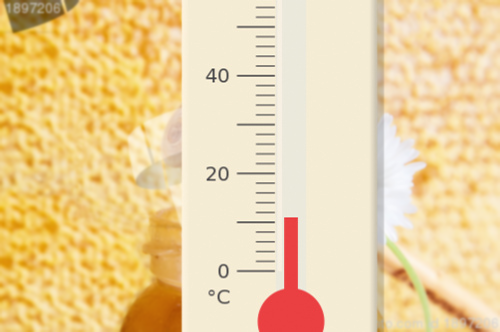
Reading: {"value": 11, "unit": "°C"}
